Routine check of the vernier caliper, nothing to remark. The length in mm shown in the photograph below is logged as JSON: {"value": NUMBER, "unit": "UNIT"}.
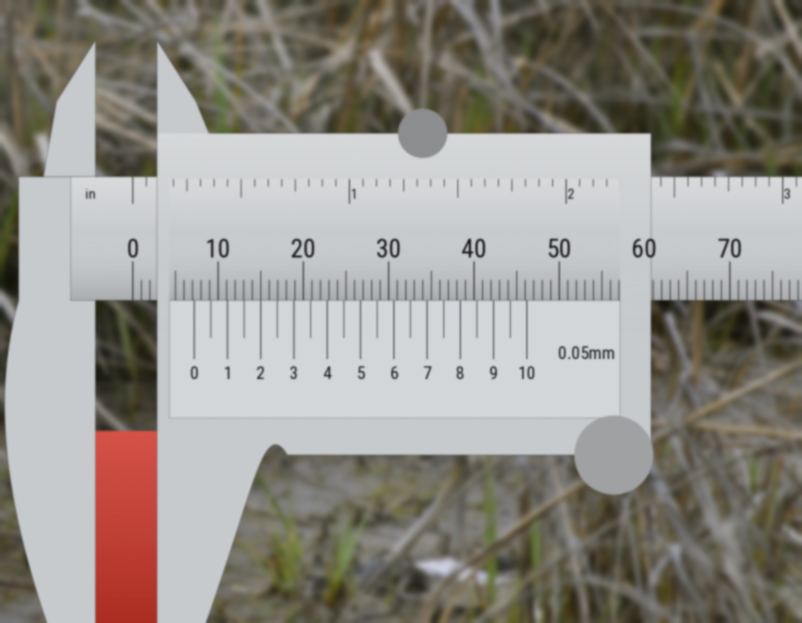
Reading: {"value": 7.2, "unit": "mm"}
